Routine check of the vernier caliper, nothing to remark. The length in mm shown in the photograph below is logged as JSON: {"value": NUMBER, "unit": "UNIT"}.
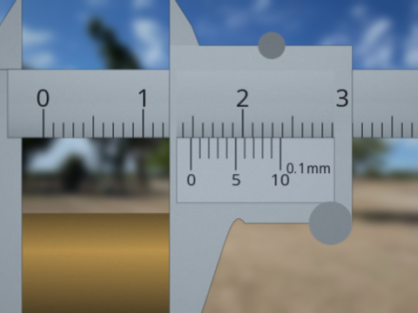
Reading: {"value": 14.8, "unit": "mm"}
